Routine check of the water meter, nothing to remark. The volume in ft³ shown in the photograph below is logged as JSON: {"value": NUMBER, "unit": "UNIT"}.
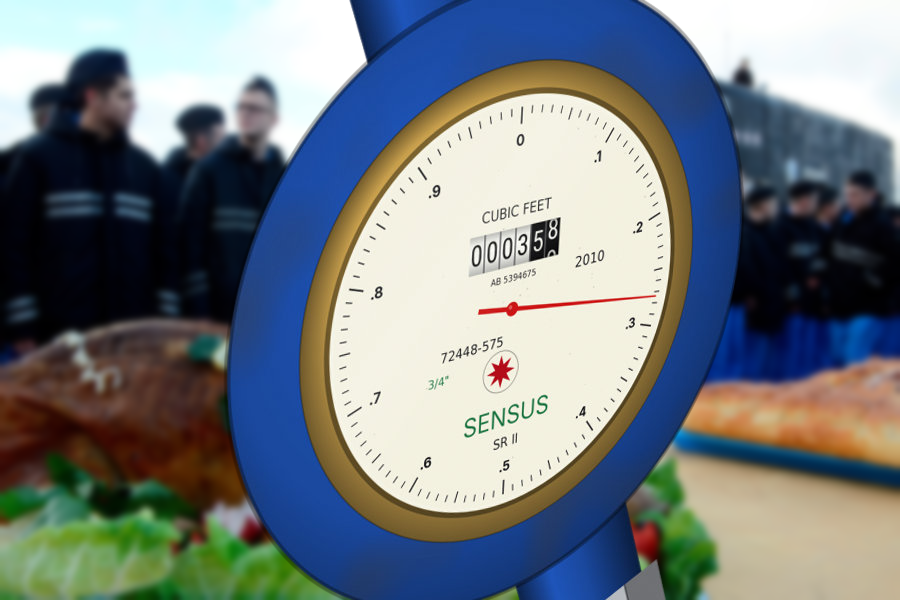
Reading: {"value": 358.27, "unit": "ft³"}
